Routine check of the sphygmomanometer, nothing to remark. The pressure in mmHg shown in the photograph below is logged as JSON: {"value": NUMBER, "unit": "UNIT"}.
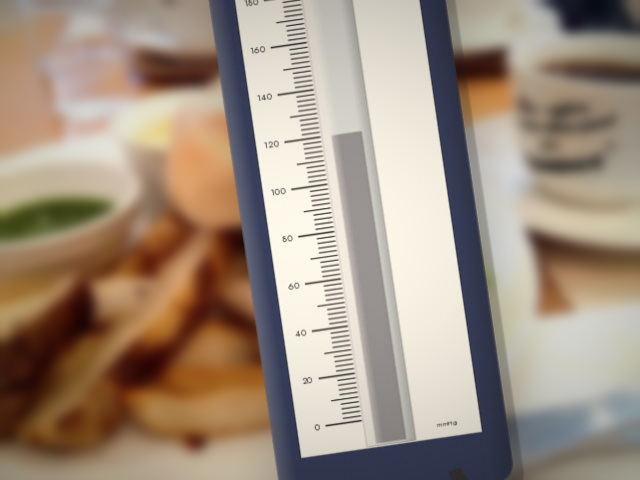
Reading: {"value": 120, "unit": "mmHg"}
